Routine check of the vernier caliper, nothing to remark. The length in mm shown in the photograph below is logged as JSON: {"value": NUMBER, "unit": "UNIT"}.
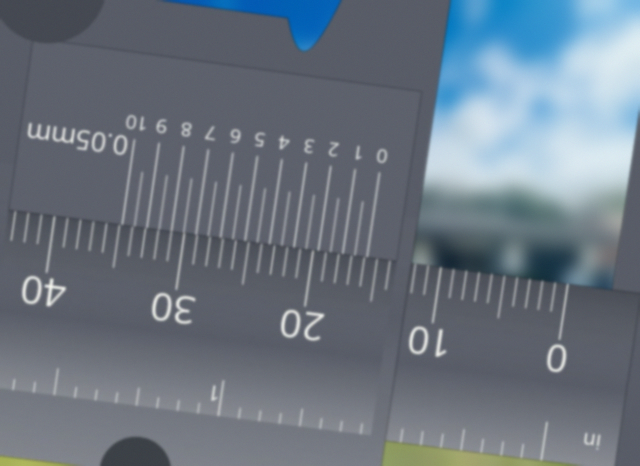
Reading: {"value": 15.8, "unit": "mm"}
